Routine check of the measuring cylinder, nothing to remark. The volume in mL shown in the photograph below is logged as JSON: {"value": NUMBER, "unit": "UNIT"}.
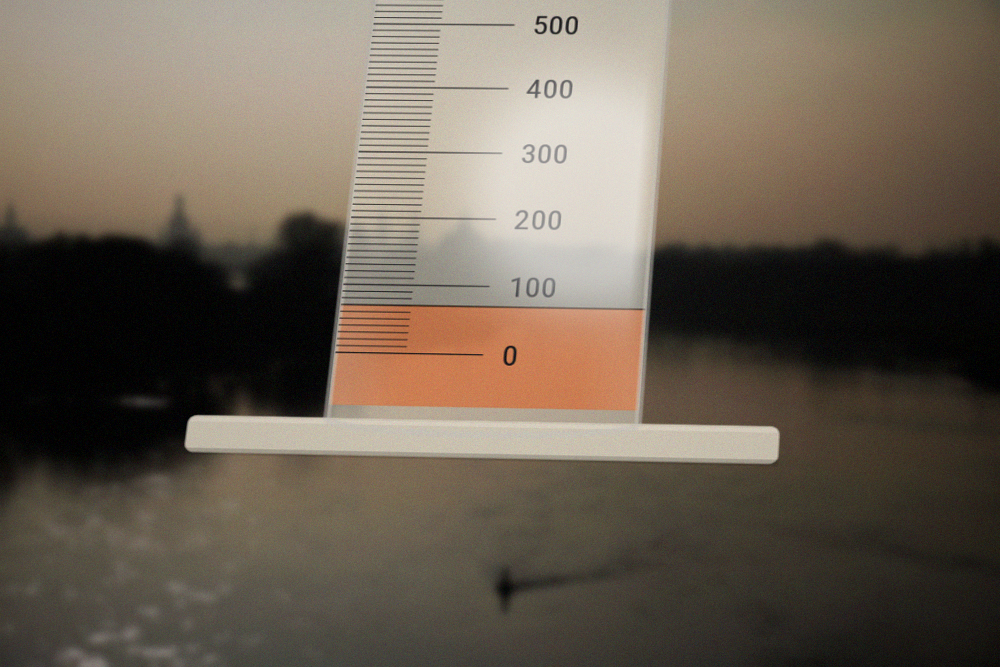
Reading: {"value": 70, "unit": "mL"}
